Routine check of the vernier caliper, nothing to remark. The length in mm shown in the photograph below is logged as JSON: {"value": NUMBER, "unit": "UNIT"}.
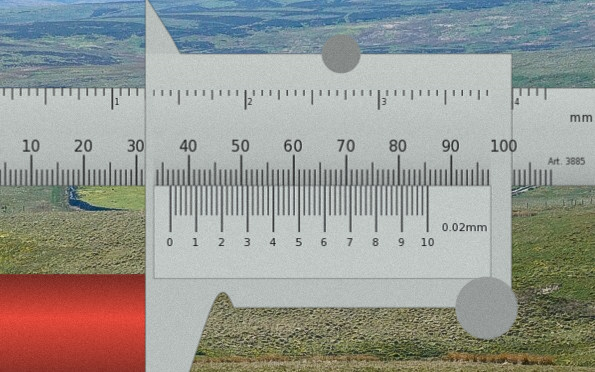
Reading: {"value": 36.5, "unit": "mm"}
